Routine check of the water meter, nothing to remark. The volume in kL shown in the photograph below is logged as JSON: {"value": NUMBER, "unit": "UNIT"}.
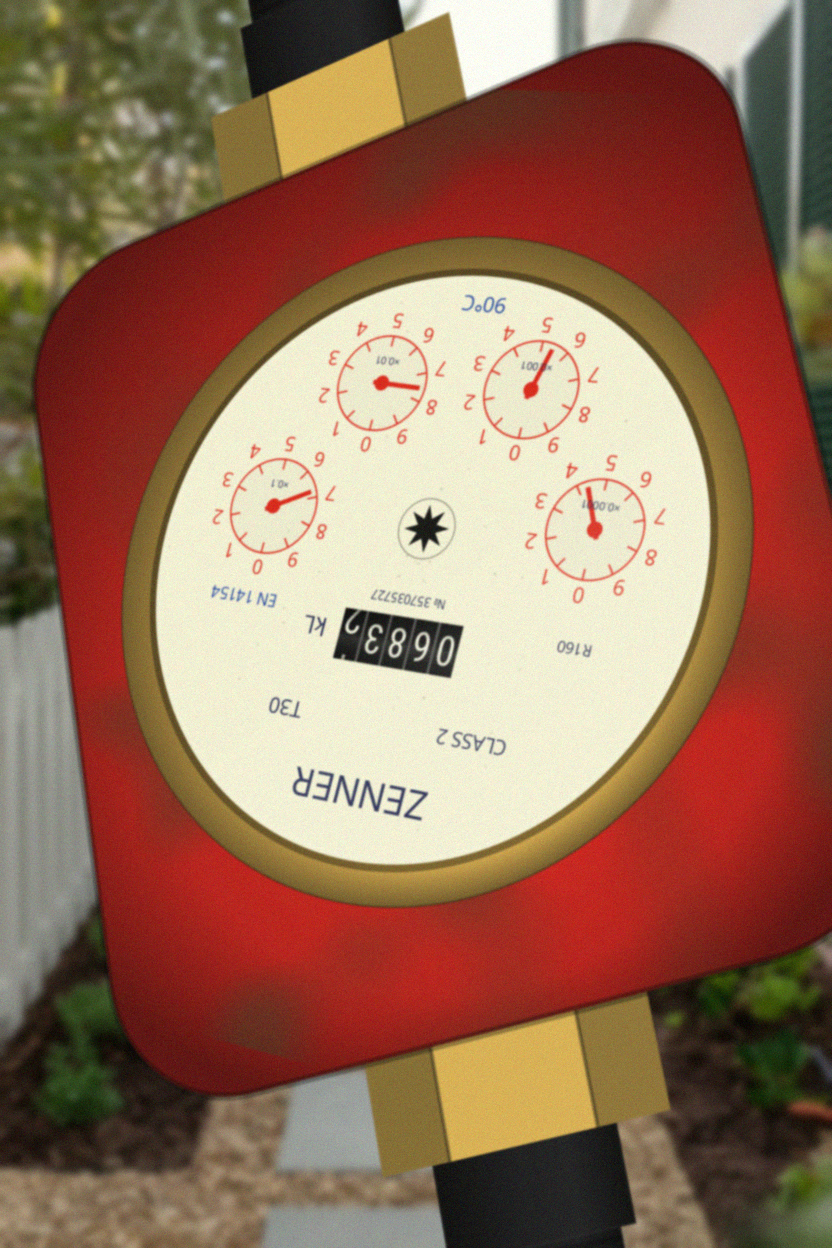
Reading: {"value": 6831.6754, "unit": "kL"}
